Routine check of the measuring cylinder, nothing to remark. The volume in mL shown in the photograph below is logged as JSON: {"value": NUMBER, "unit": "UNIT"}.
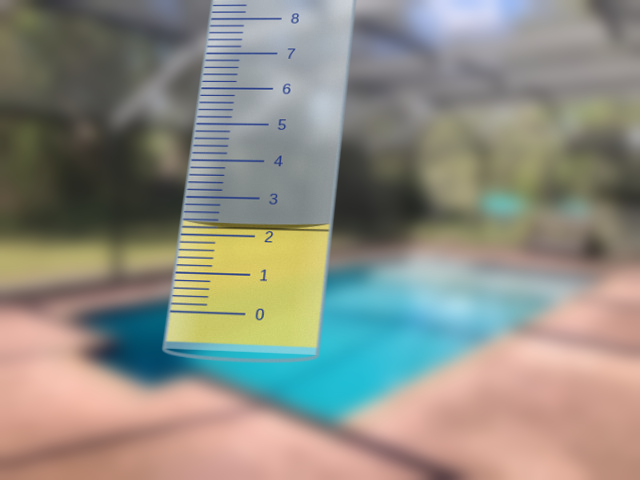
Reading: {"value": 2.2, "unit": "mL"}
